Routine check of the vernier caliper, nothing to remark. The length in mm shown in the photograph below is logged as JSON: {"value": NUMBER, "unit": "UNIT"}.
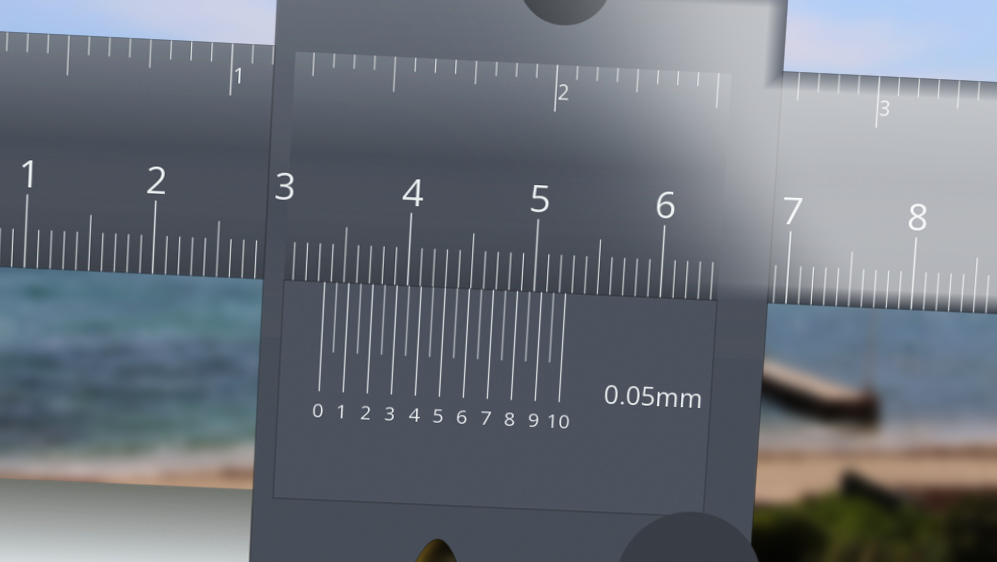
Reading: {"value": 33.5, "unit": "mm"}
